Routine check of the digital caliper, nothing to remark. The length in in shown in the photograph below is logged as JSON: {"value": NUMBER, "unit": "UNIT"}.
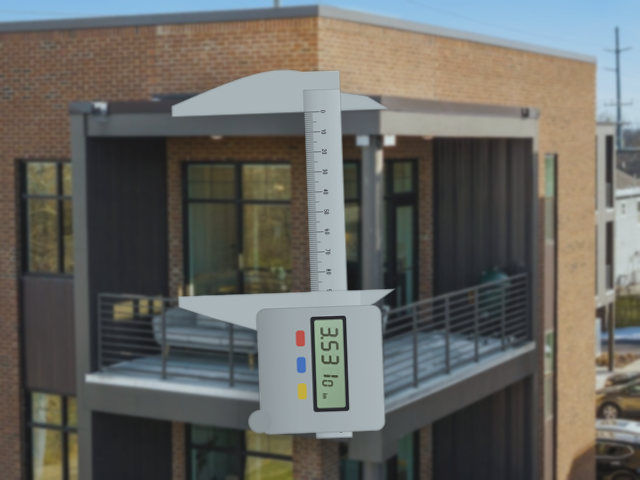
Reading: {"value": 3.5310, "unit": "in"}
